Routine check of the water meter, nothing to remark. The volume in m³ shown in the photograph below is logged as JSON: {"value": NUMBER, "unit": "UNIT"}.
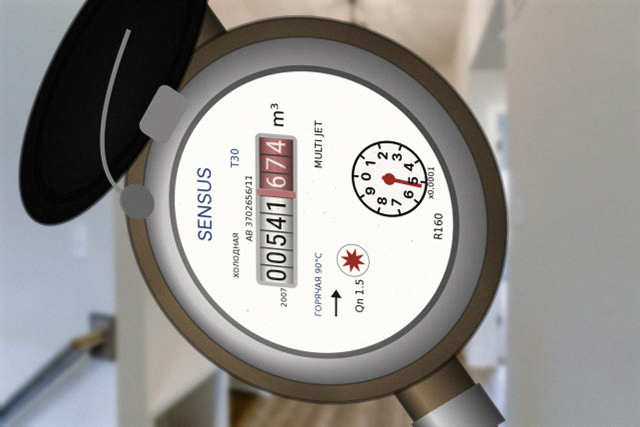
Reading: {"value": 541.6745, "unit": "m³"}
